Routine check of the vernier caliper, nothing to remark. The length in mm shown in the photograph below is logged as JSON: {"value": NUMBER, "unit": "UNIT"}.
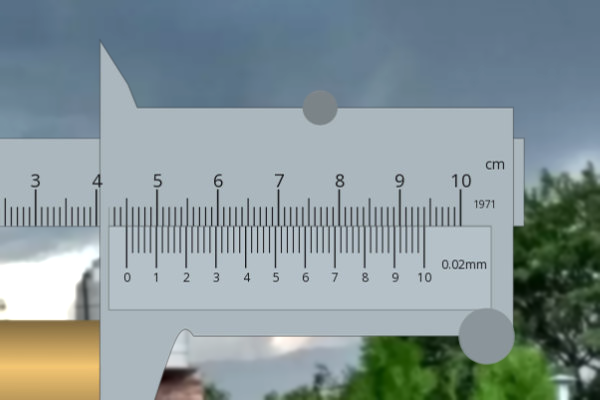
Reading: {"value": 45.0, "unit": "mm"}
